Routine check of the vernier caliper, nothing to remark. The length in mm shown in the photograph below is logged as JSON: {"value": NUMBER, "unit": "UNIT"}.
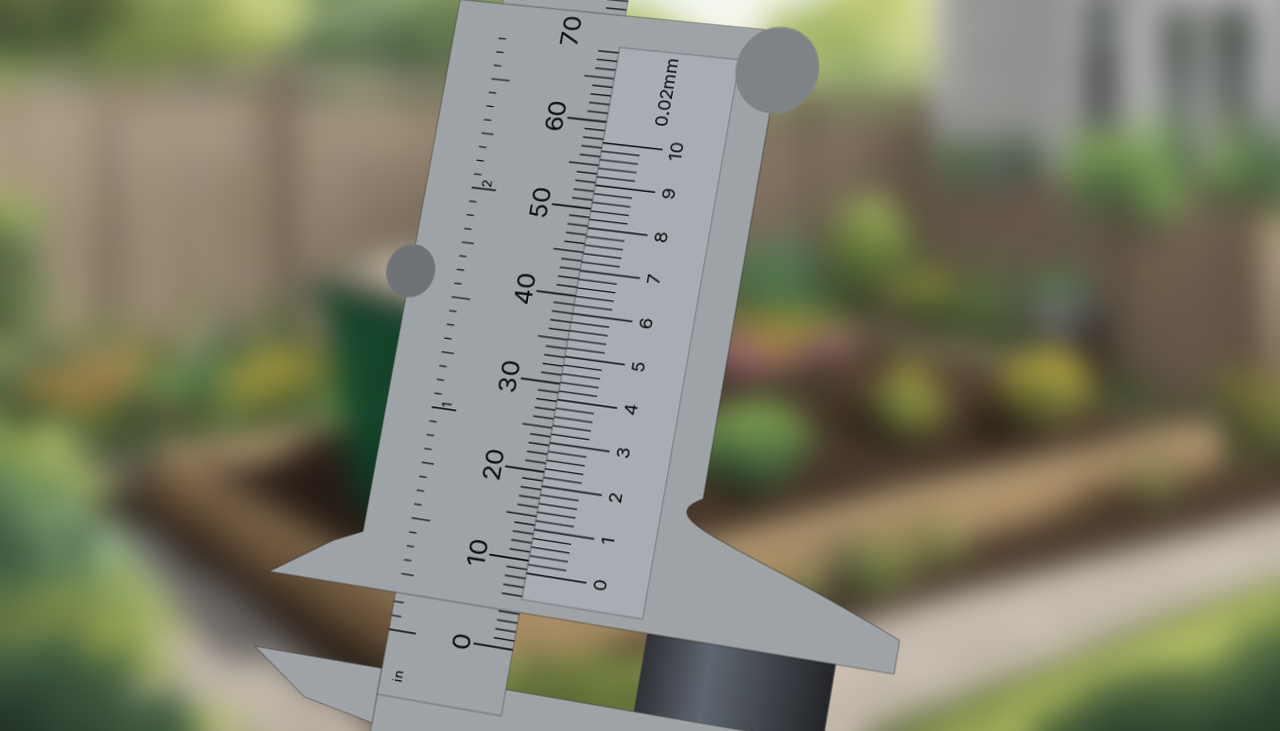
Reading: {"value": 8.6, "unit": "mm"}
